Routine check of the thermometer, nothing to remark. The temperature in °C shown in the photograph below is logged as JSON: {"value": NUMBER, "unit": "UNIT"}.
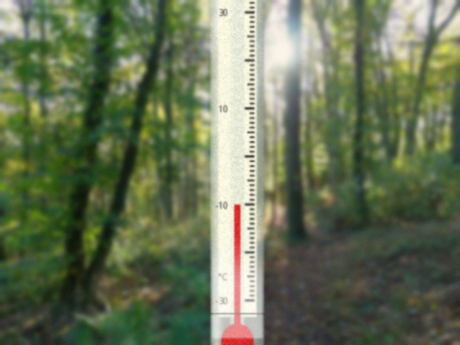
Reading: {"value": -10, "unit": "°C"}
